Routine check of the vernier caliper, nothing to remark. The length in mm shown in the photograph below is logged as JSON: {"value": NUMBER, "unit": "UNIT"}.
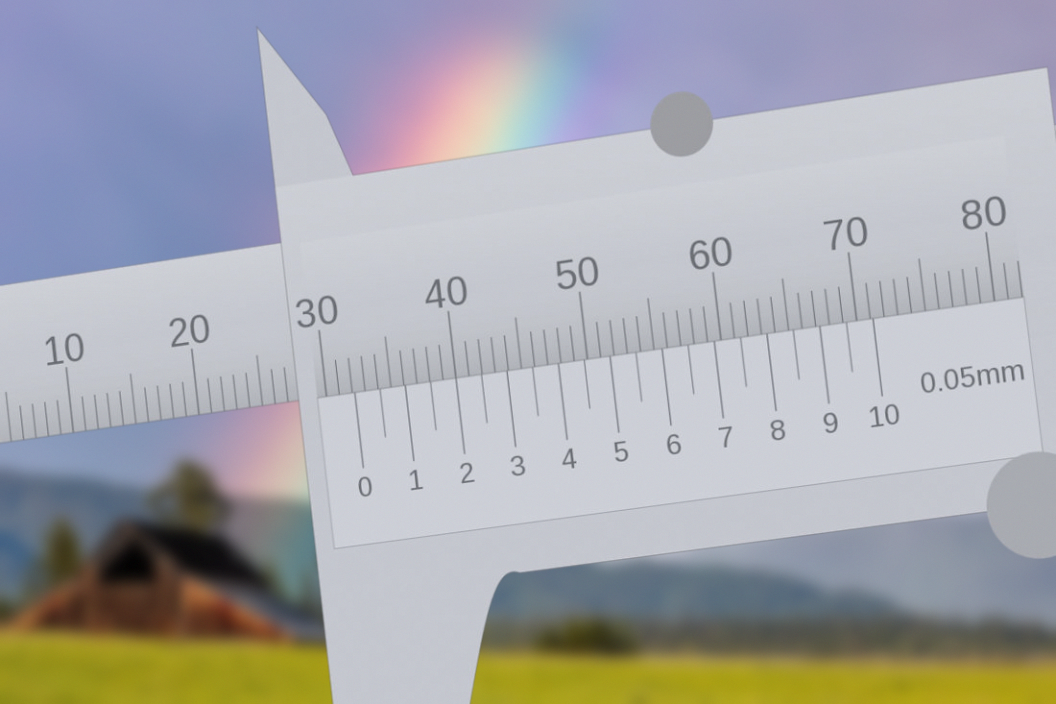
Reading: {"value": 32.2, "unit": "mm"}
